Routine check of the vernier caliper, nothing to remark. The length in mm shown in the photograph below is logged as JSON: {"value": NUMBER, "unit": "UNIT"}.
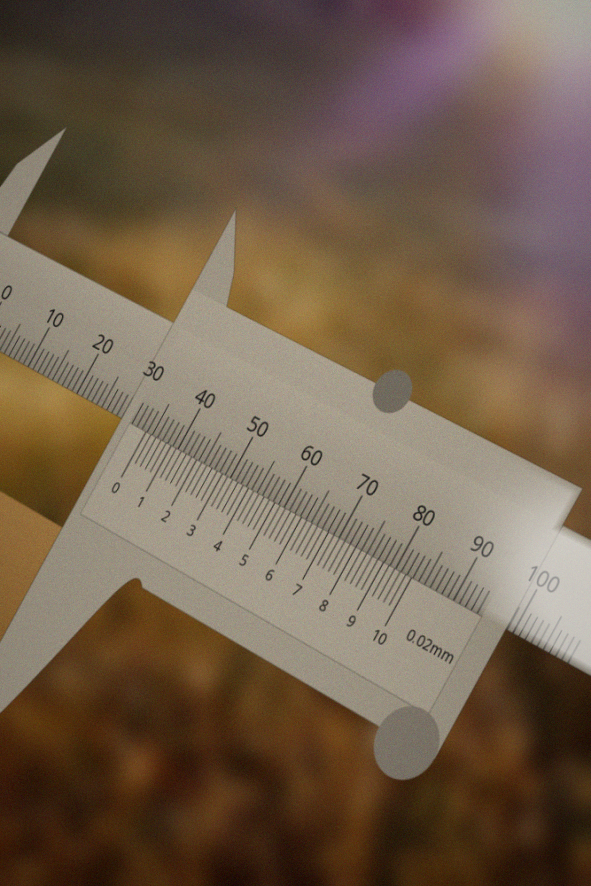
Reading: {"value": 33.8, "unit": "mm"}
